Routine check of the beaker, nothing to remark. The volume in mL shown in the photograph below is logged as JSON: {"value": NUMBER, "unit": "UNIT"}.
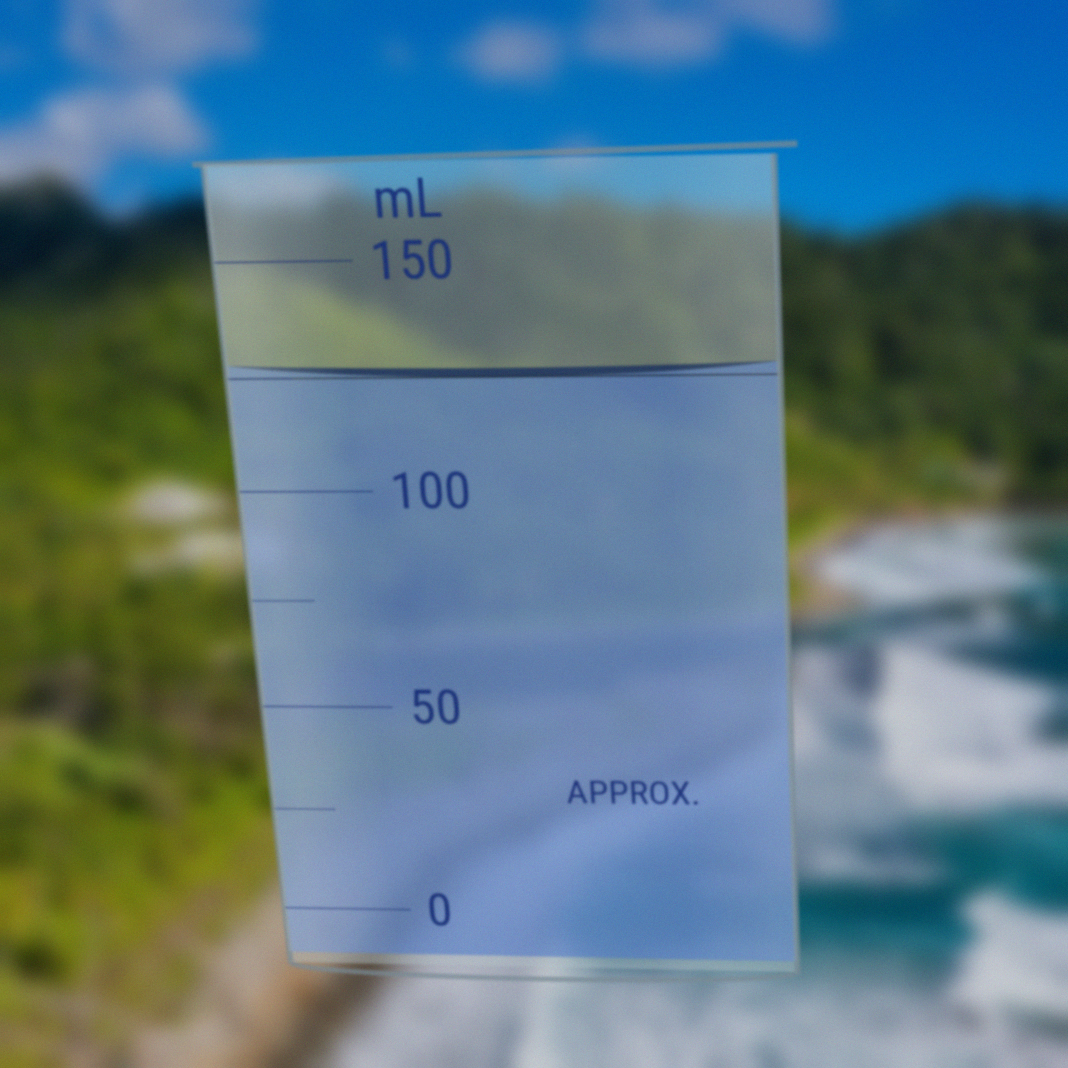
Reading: {"value": 125, "unit": "mL"}
